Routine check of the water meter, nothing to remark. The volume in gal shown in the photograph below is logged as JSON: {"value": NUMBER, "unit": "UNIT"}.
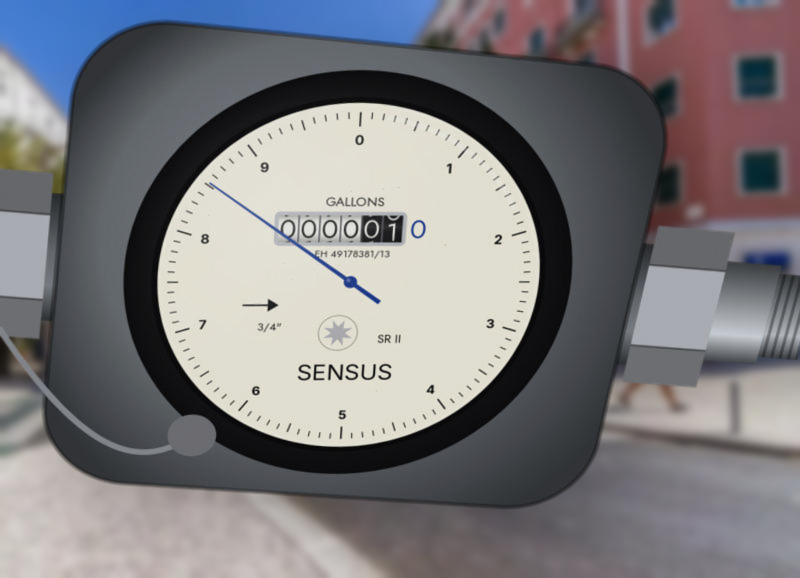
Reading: {"value": 8.5, "unit": "gal"}
